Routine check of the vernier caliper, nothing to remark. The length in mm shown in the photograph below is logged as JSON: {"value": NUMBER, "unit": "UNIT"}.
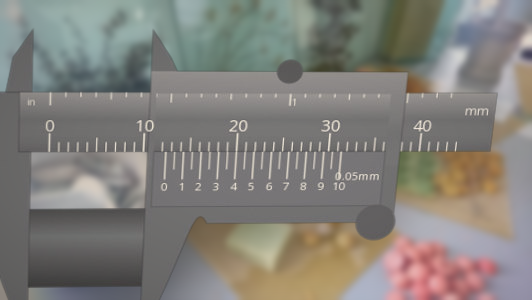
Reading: {"value": 12.4, "unit": "mm"}
